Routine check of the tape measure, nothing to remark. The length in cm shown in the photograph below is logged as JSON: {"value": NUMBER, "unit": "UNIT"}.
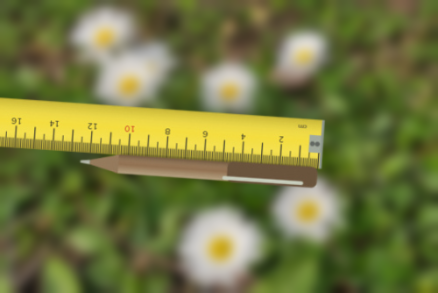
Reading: {"value": 12.5, "unit": "cm"}
